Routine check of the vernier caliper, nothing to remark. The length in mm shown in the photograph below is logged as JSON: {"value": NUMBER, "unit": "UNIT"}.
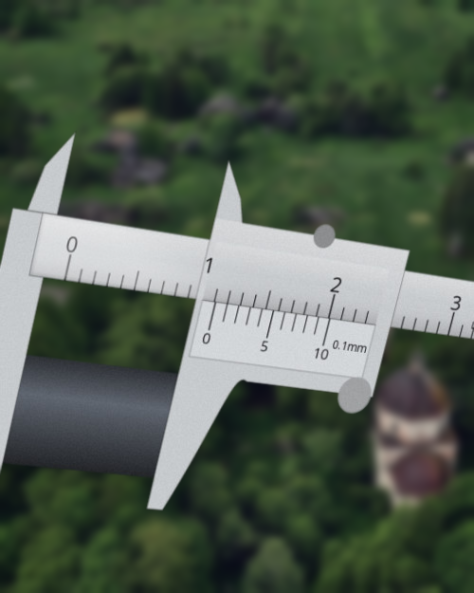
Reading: {"value": 11.1, "unit": "mm"}
